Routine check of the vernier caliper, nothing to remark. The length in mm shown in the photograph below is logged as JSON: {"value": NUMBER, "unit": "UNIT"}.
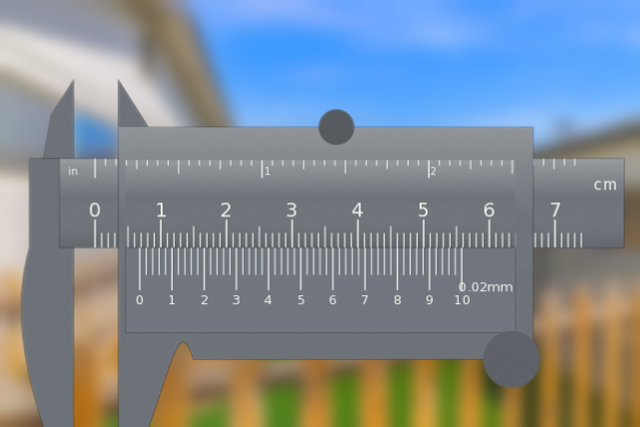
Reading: {"value": 6.8, "unit": "mm"}
